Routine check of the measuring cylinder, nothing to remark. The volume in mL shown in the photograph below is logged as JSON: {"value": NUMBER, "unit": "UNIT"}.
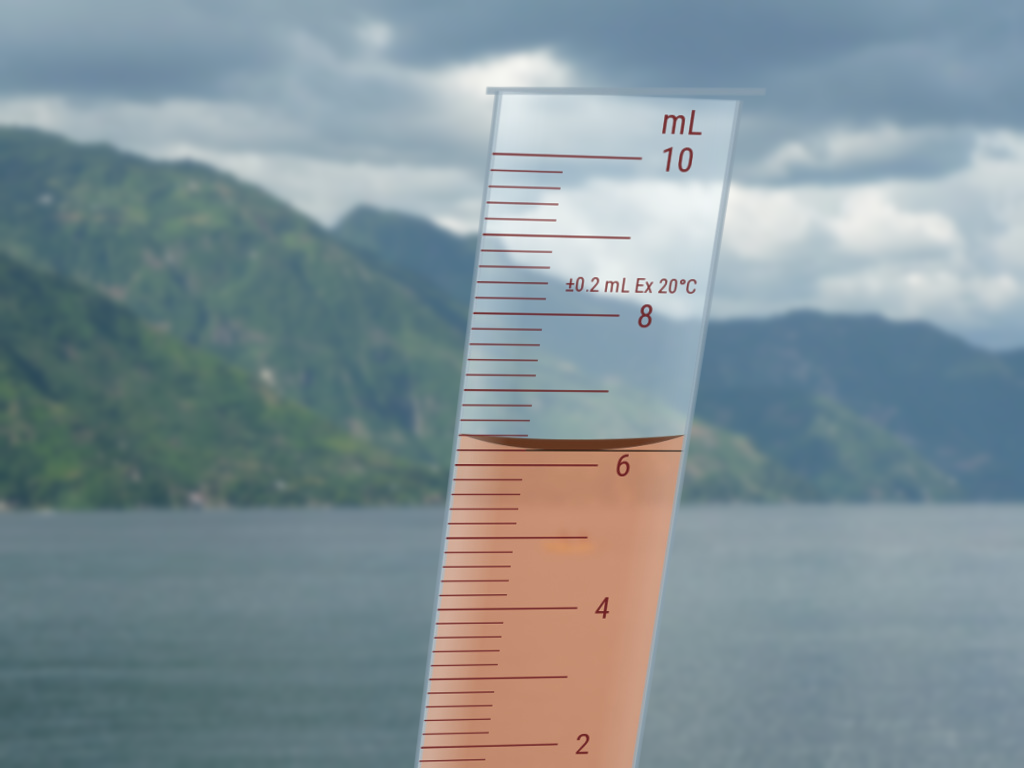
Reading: {"value": 6.2, "unit": "mL"}
